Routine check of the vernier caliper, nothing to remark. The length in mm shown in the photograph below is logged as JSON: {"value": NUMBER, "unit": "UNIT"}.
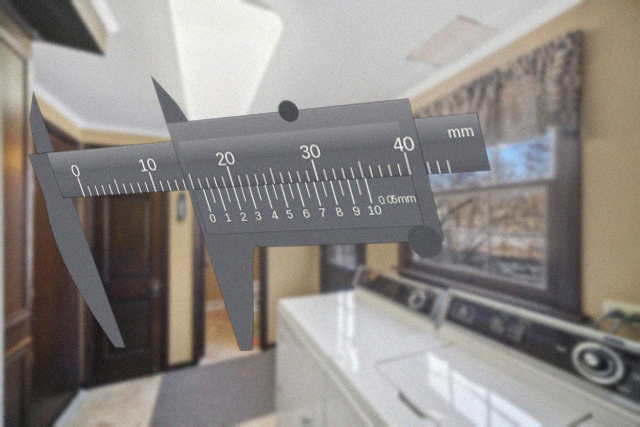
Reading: {"value": 16.2, "unit": "mm"}
